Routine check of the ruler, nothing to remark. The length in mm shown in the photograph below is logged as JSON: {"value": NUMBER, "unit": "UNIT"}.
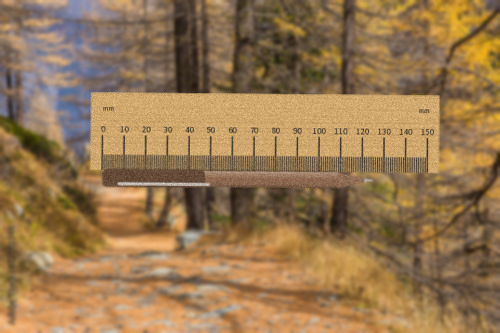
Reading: {"value": 125, "unit": "mm"}
